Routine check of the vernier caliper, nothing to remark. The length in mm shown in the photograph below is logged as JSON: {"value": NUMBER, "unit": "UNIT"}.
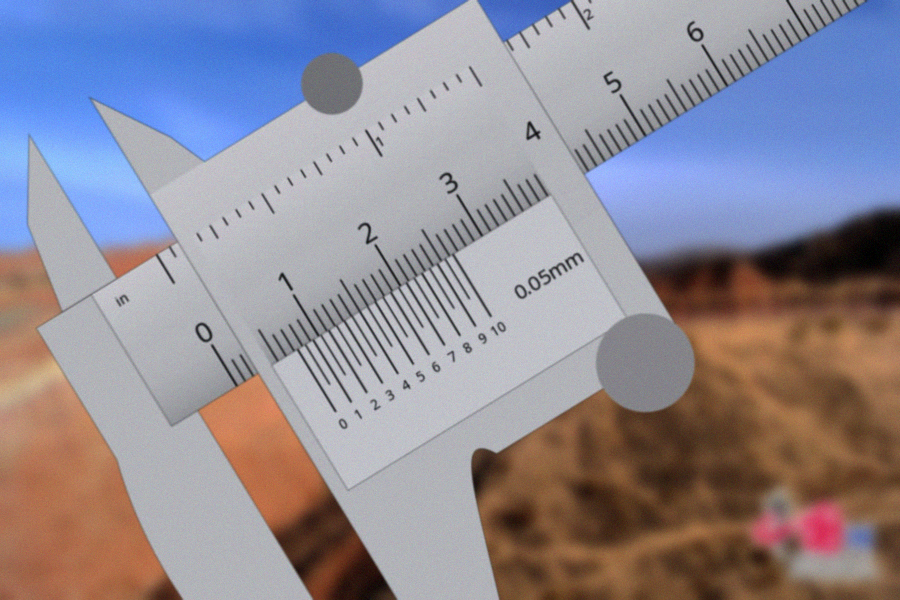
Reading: {"value": 7.4, "unit": "mm"}
